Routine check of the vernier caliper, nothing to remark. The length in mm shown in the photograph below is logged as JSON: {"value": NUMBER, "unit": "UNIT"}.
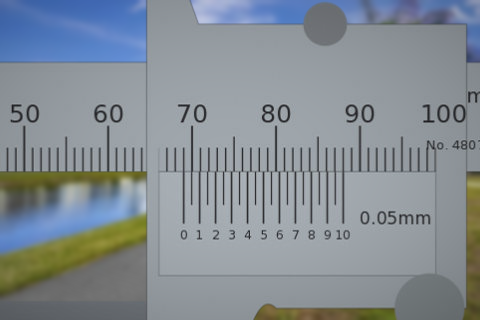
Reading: {"value": 69.0, "unit": "mm"}
